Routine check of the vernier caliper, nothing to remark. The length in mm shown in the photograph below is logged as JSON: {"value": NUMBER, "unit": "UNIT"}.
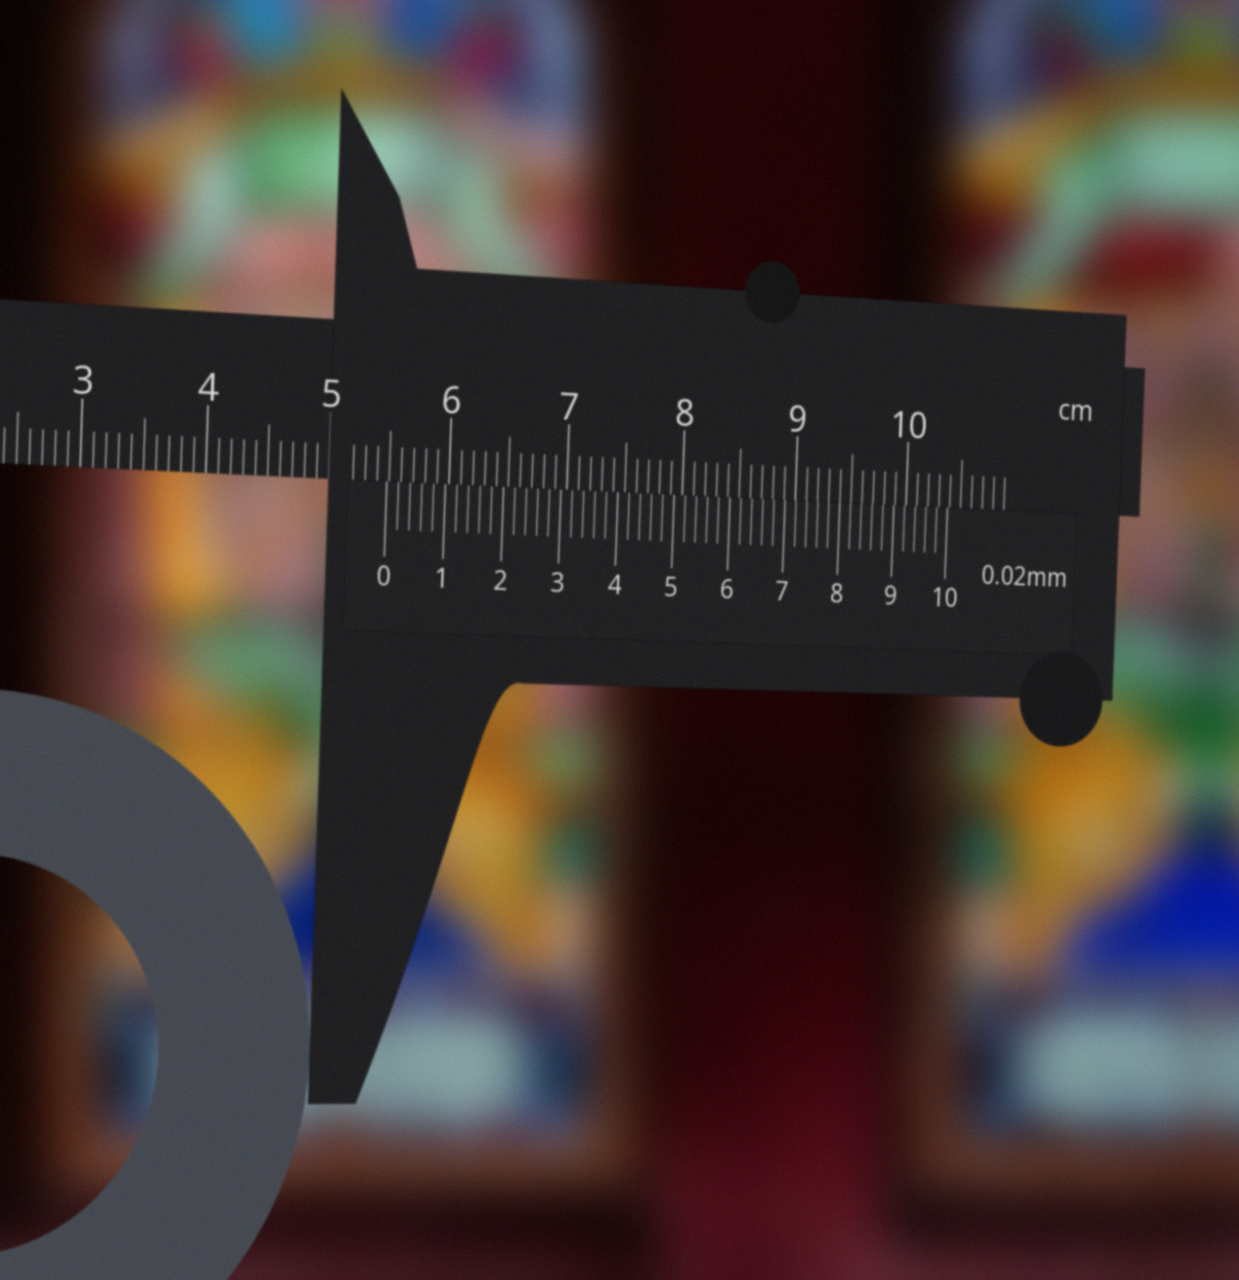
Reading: {"value": 54.8, "unit": "mm"}
